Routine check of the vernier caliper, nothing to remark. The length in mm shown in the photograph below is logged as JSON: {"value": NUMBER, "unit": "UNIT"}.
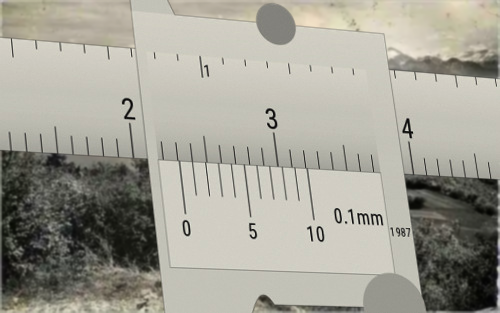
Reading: {"value": 23.1, "unit": "mm"}
